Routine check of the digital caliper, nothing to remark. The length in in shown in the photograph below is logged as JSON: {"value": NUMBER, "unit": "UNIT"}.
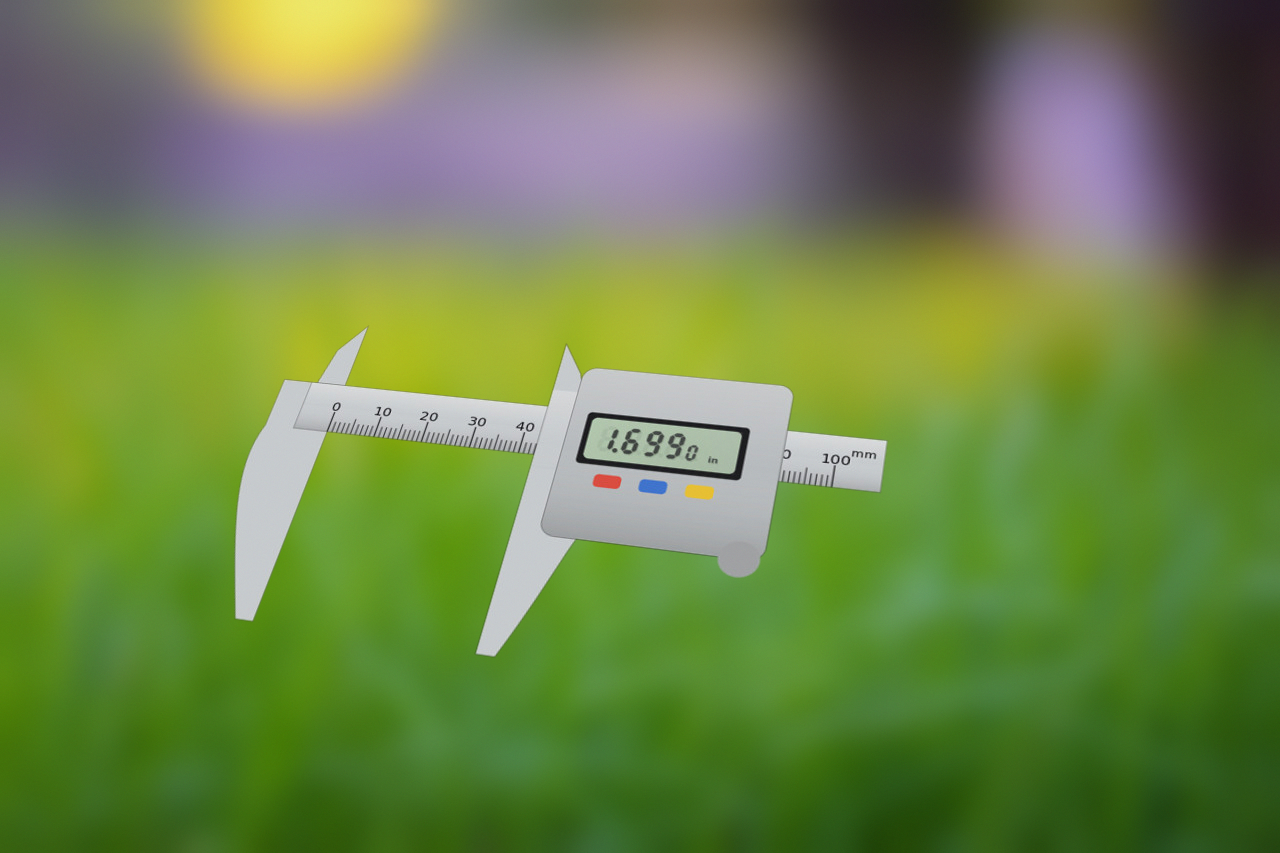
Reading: {"value": 1.6990, "unit": "in"}
